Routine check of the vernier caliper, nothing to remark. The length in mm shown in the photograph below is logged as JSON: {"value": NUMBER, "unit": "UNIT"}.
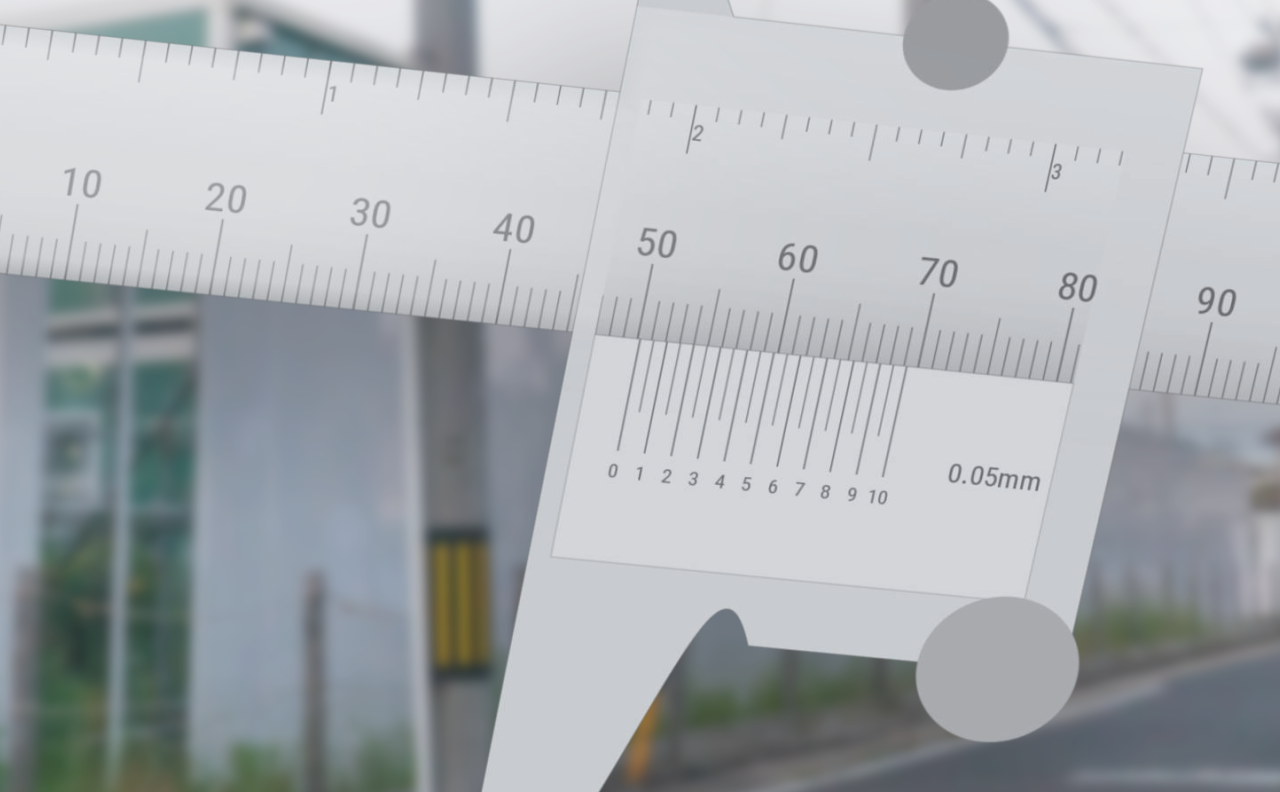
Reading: {"value": 50.2, "unit": "mm"}
